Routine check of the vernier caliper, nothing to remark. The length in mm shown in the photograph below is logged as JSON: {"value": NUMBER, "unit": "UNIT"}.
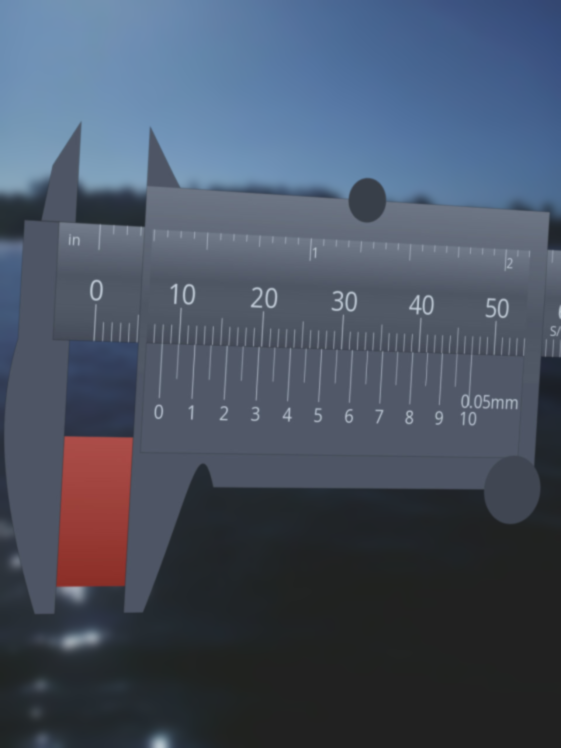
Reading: {"value": 8.0, "unit": "mm"}
